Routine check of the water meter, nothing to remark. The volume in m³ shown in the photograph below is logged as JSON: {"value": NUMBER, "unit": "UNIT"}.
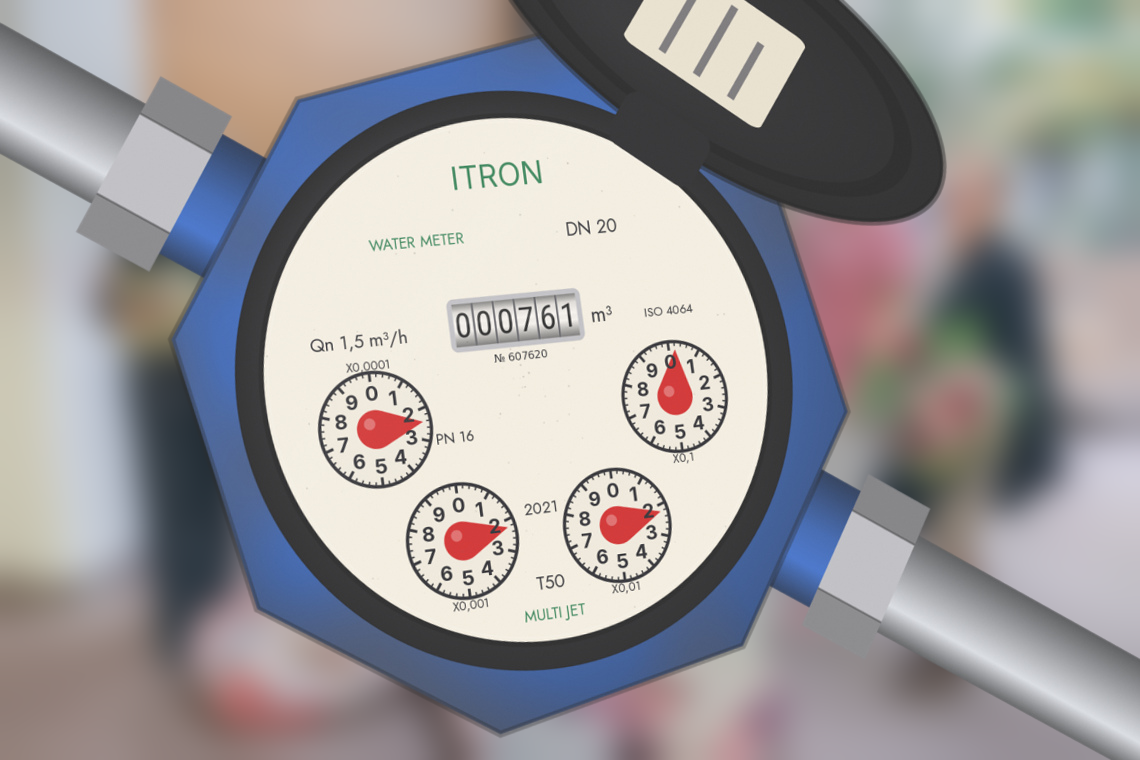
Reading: {"value": 761.0222, "unit": "m³"}
